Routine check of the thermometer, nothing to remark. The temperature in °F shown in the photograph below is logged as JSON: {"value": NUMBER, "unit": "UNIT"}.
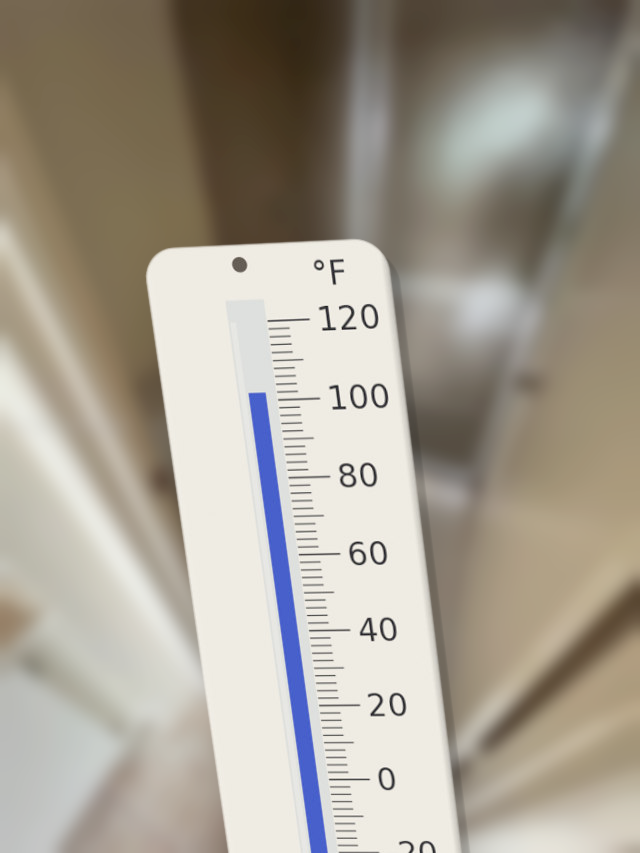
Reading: {"value": 102, "unit": "°F"}
